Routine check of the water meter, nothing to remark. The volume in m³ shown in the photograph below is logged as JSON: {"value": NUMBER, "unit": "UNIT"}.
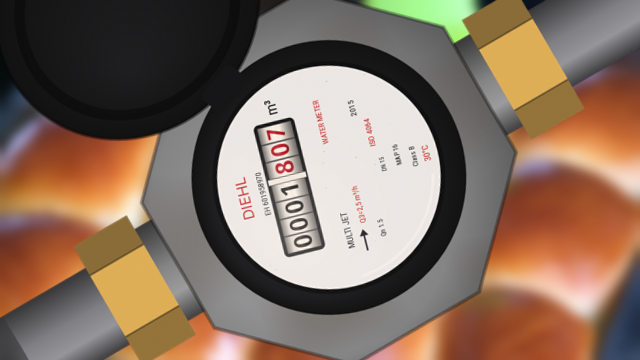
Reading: {"value": 1.807, "unit": "m³"}
